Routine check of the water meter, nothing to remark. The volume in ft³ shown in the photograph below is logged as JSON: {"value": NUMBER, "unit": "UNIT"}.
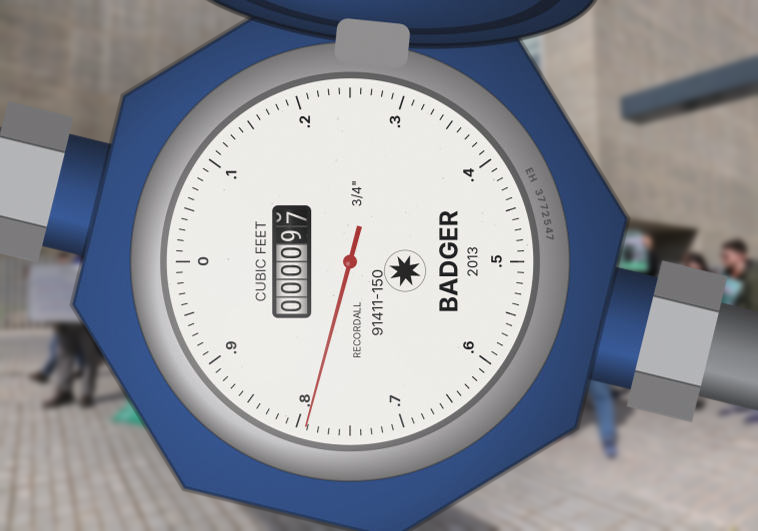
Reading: {"value": 96.79, "unit": "ft³"}
